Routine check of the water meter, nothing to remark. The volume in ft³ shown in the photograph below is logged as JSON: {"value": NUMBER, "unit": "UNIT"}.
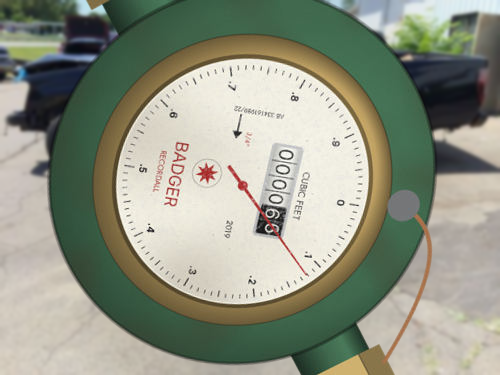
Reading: {"value": 66.12, "unit": "ft³"}
